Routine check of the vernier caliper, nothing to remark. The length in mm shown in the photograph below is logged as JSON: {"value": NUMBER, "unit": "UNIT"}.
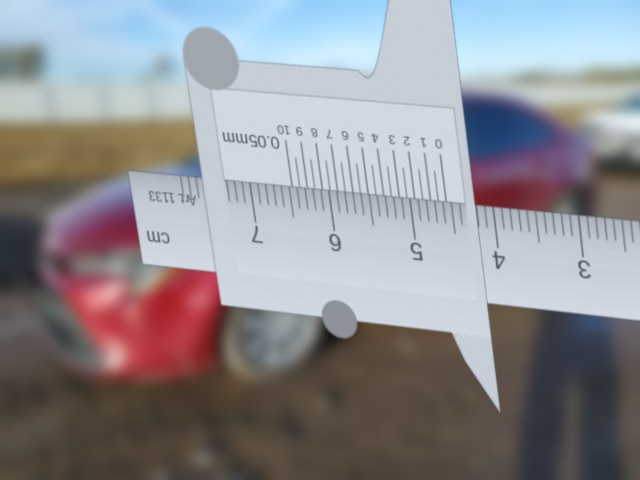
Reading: {"value": 45.6, "unit": "mm"}
